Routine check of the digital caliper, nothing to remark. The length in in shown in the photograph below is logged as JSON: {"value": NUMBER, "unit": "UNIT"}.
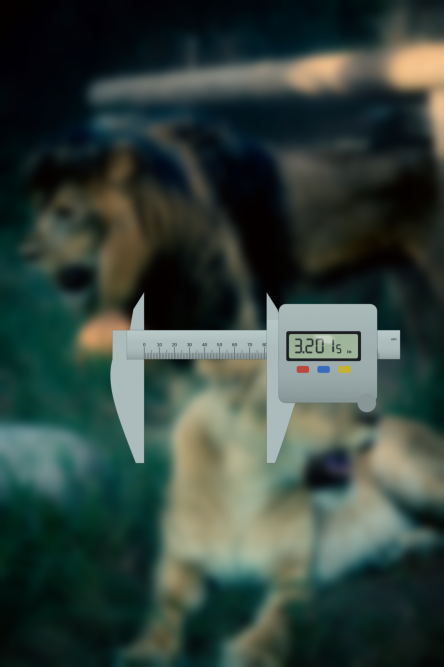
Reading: {"value": 3.2015, "unit": "in"}
